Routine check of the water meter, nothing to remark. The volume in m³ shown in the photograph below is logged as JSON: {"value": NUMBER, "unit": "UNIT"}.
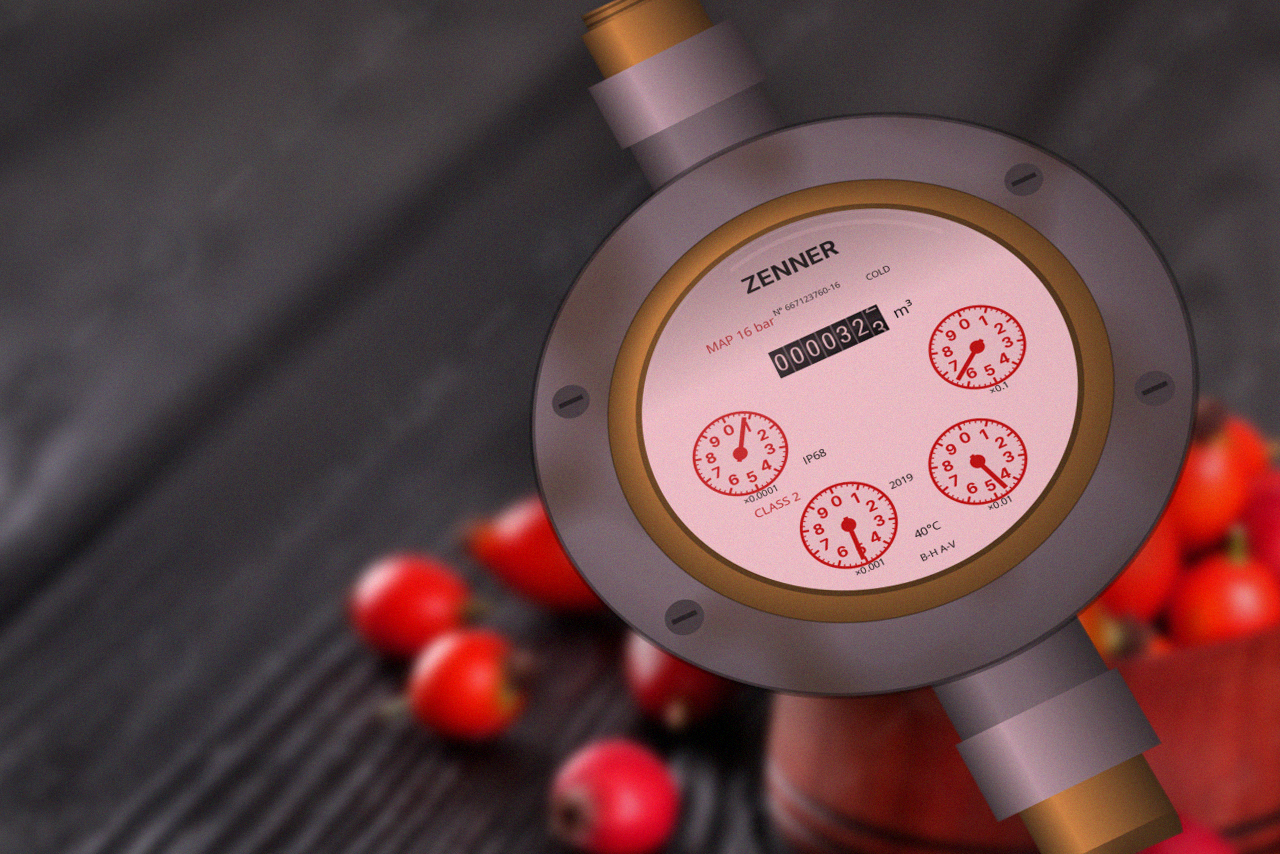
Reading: {"value": 322.6450, "unit": "m³"}
